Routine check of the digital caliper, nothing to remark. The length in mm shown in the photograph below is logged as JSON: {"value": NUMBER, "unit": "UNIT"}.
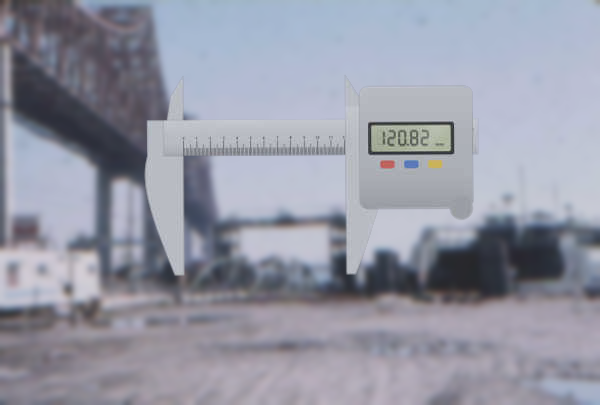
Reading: {"value": 120.82, "unit": "mm"}
